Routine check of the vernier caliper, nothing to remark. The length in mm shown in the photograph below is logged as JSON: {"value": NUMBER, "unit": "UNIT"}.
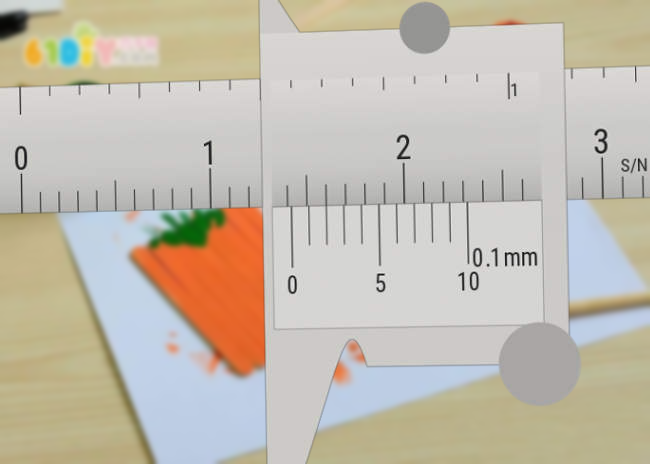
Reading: {"value": 14.2, "unit": "mm"}
